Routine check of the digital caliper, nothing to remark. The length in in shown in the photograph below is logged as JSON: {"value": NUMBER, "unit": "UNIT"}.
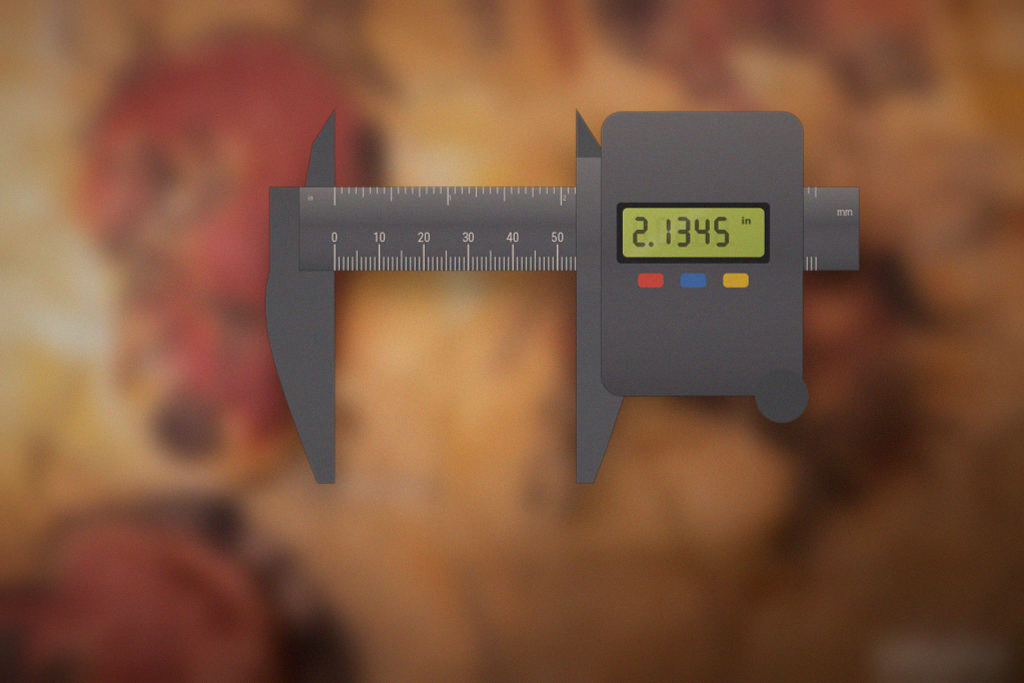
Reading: {"value": 2.1345, "unit": "in"}
